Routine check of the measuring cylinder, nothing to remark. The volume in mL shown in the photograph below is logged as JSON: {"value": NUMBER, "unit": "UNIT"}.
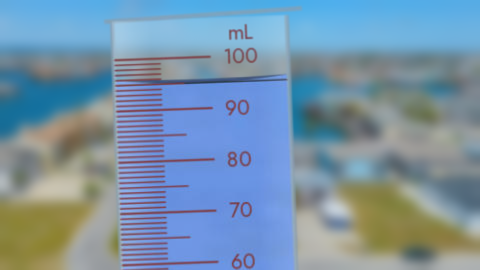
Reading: {"value": 95, "unit": "mL"}
